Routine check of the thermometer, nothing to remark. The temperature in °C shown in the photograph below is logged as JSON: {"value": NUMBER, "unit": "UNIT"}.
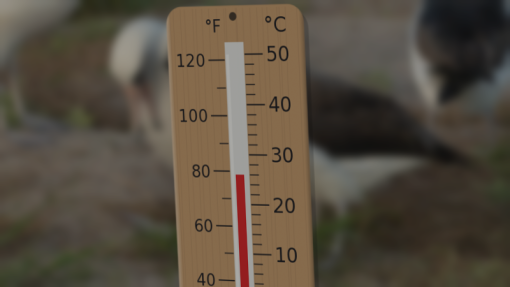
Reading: {"value": 26, "unit": "°C"}
